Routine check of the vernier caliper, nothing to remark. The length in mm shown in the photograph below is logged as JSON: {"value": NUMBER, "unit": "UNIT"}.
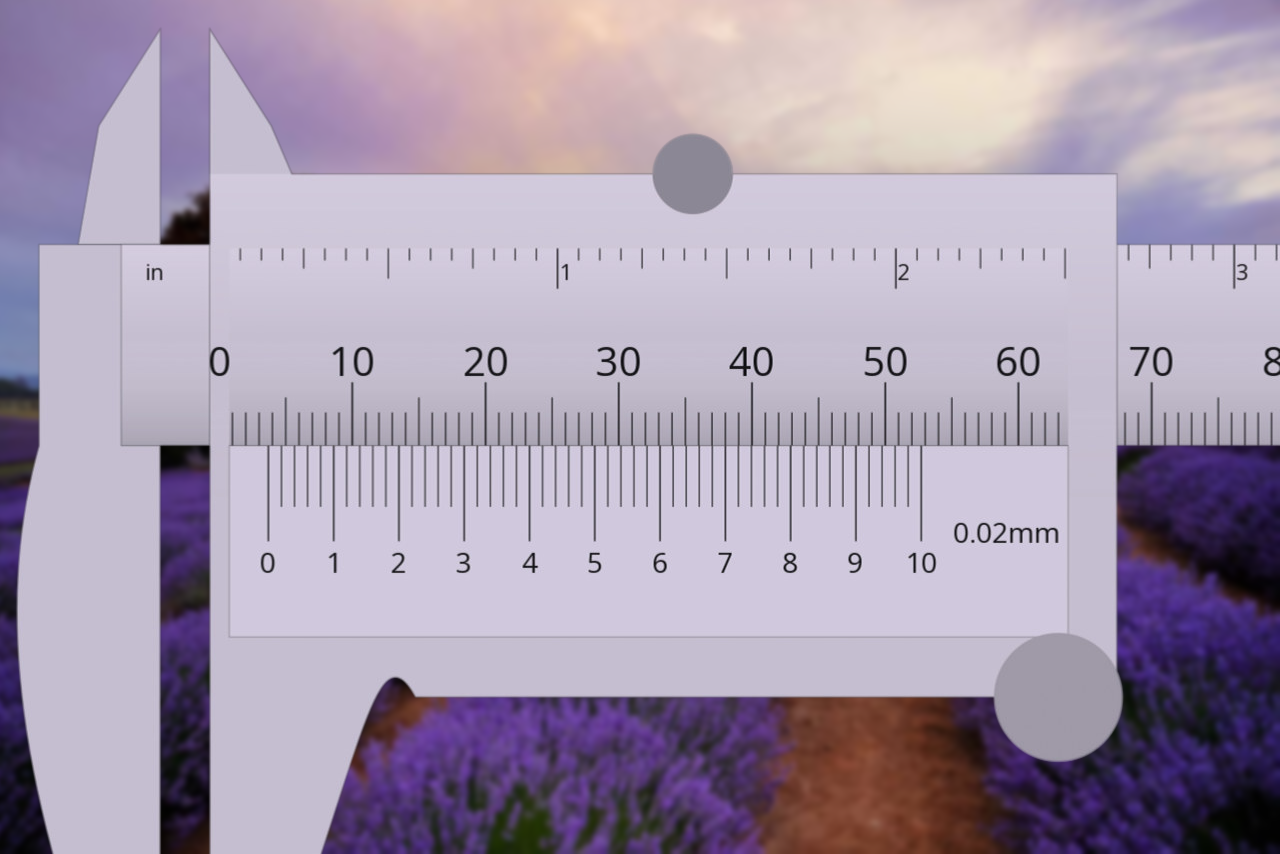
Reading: {"value": 3.7, "unit": "mm"}
